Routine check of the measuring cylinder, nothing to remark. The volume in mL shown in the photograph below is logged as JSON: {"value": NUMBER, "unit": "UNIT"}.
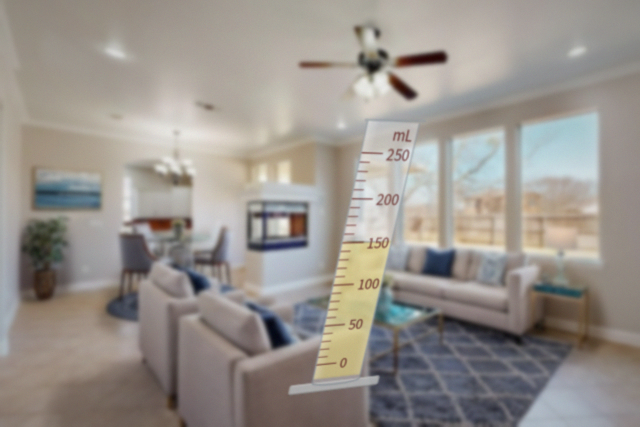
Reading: {"value": 150, "unit": "mL"}
